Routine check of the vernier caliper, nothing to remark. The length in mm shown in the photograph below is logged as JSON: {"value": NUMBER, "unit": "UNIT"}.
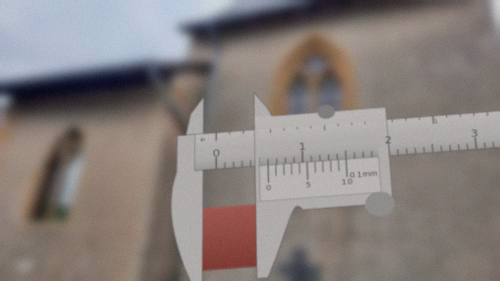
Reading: {"value": 6.0, "unit": "mm"}
